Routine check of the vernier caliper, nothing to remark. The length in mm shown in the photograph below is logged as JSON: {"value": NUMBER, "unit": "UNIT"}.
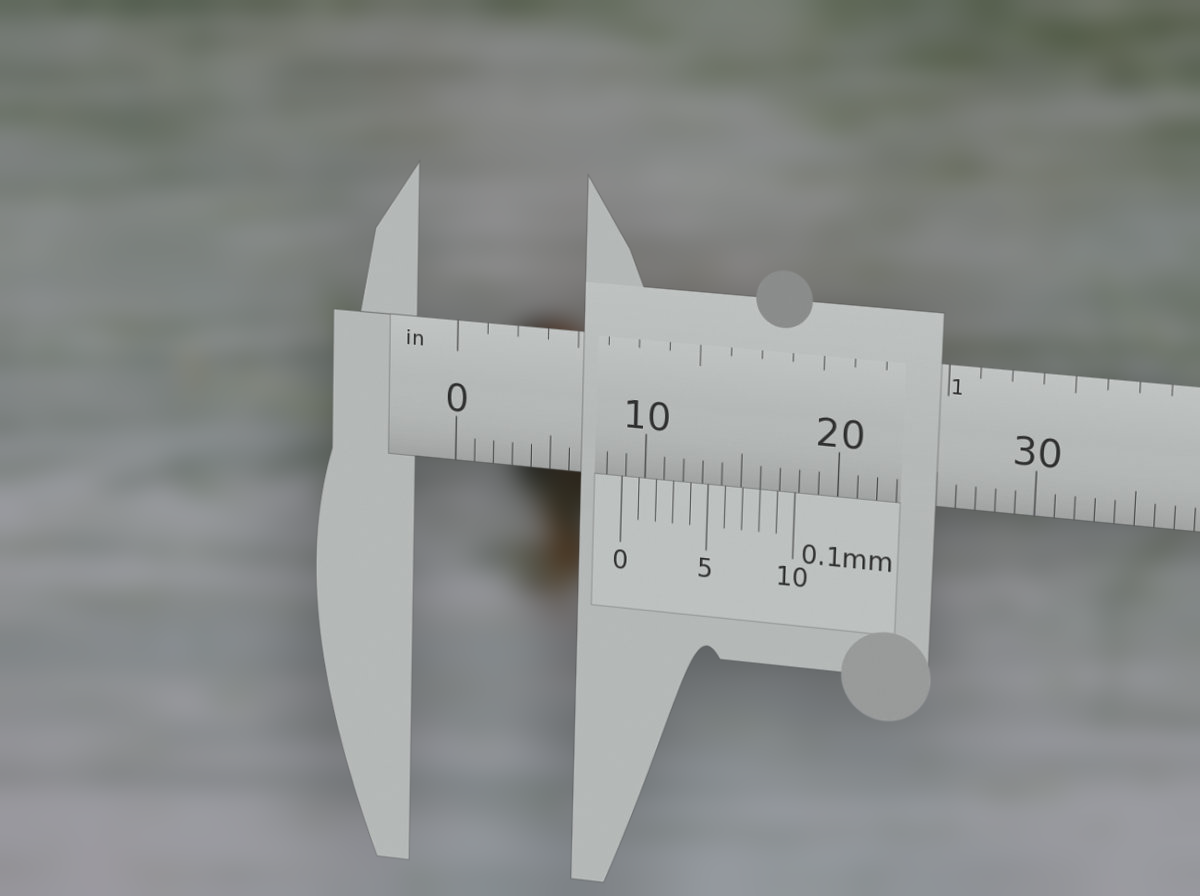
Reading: {"value": 8.8, "unit": "mm"}
